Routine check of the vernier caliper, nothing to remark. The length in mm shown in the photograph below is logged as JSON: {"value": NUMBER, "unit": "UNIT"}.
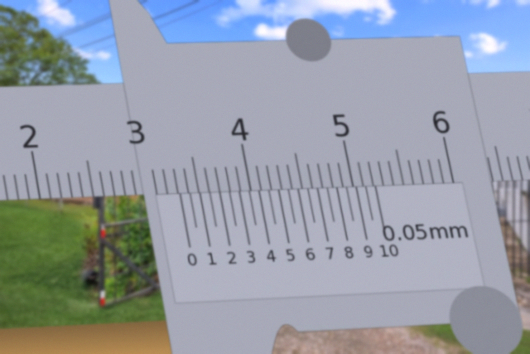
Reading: {"value": 33.2, "unit": "mm"}
